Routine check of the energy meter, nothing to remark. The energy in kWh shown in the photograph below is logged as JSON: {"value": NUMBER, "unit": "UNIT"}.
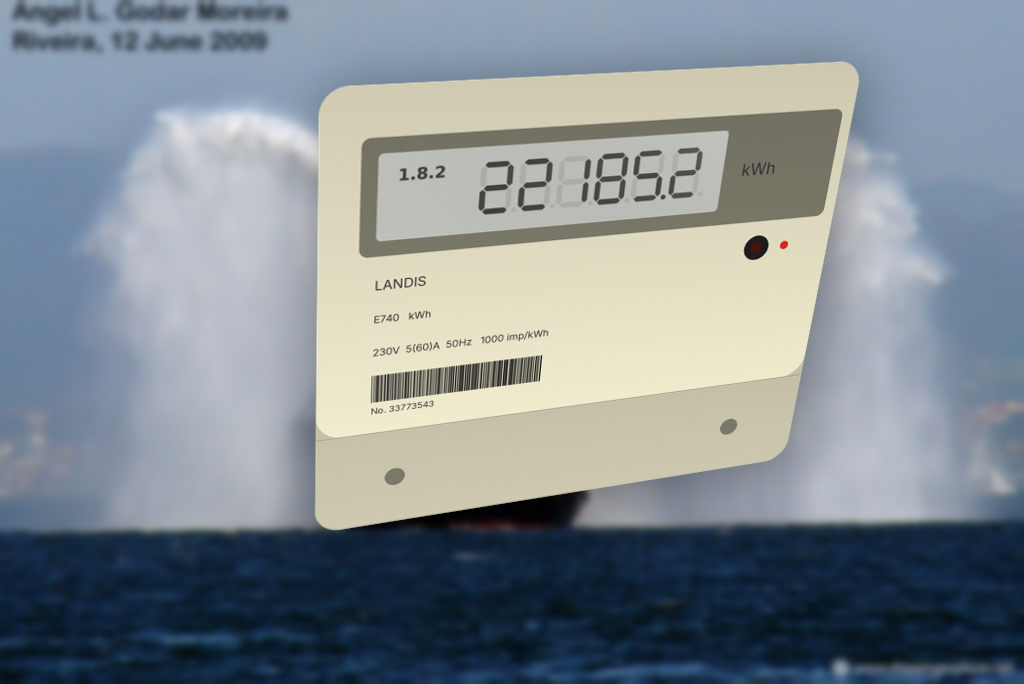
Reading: {"value": 22185.2, "unit": "kWh"}
